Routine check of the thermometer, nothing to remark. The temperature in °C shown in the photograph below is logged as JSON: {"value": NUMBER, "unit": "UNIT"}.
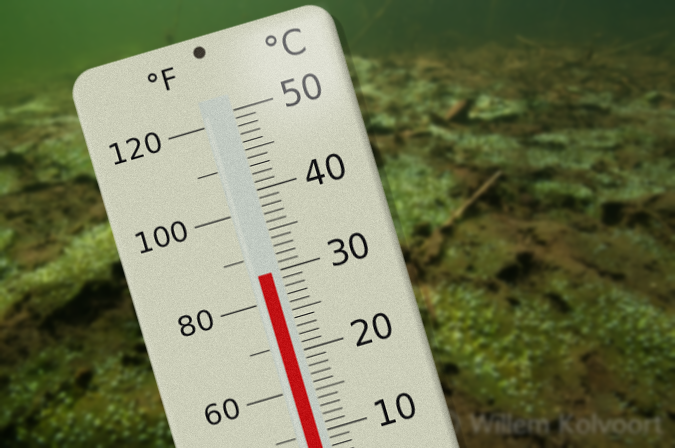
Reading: {"value": 30, "unit": "°C"}
